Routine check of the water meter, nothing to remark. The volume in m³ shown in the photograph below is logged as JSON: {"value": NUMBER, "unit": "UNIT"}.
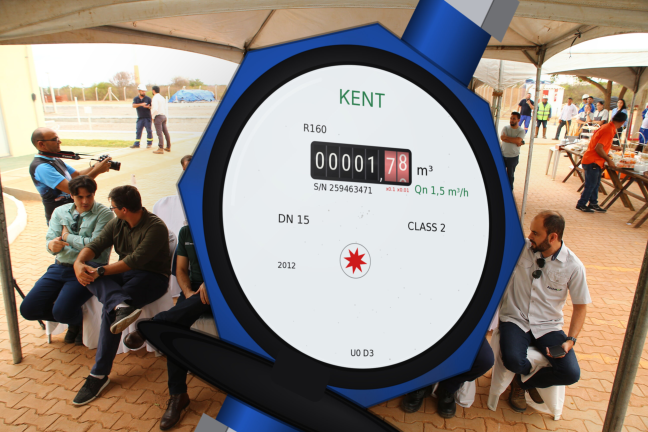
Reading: {"value": 1.78, "unit": "m³"}
